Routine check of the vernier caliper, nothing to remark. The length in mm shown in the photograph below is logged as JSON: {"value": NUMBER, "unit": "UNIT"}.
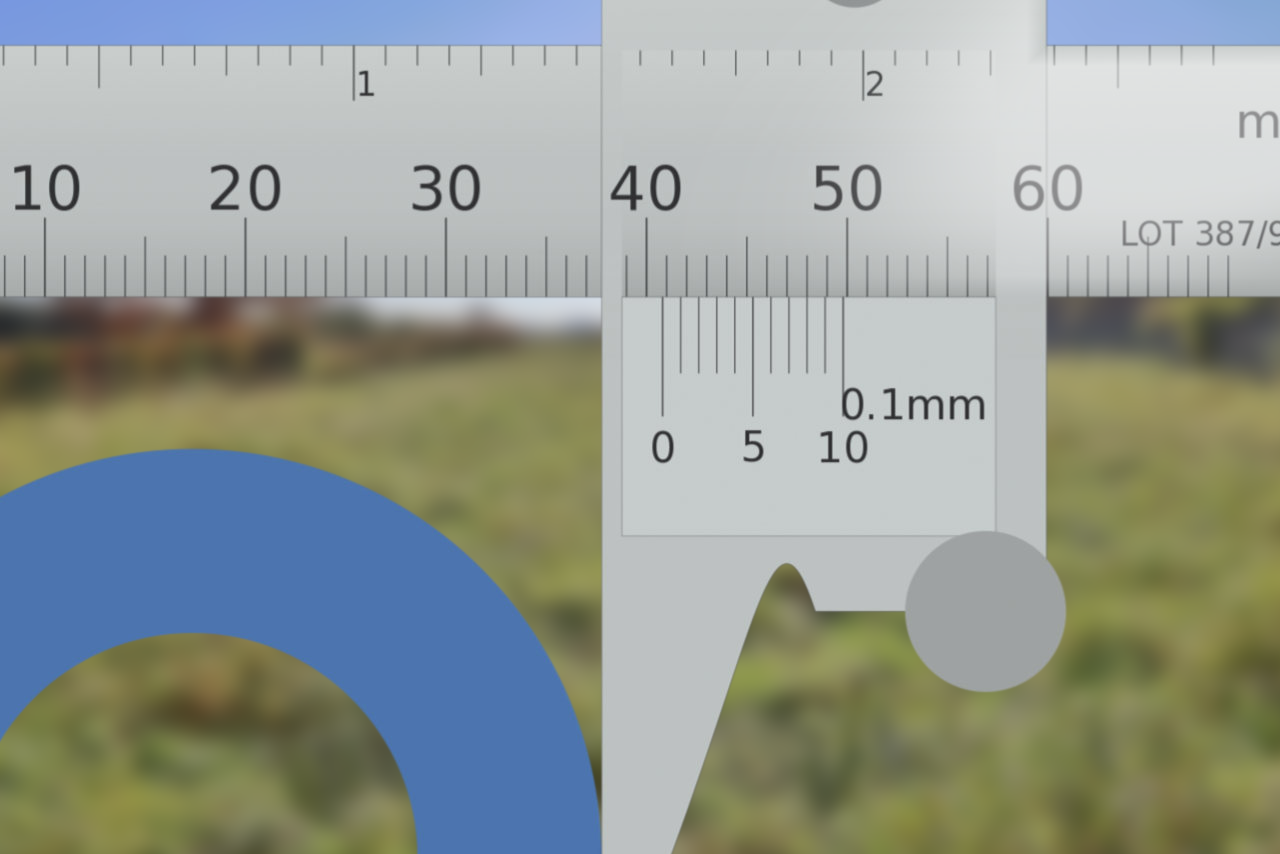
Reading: {"value": 40.8, "unit": "mm"}
